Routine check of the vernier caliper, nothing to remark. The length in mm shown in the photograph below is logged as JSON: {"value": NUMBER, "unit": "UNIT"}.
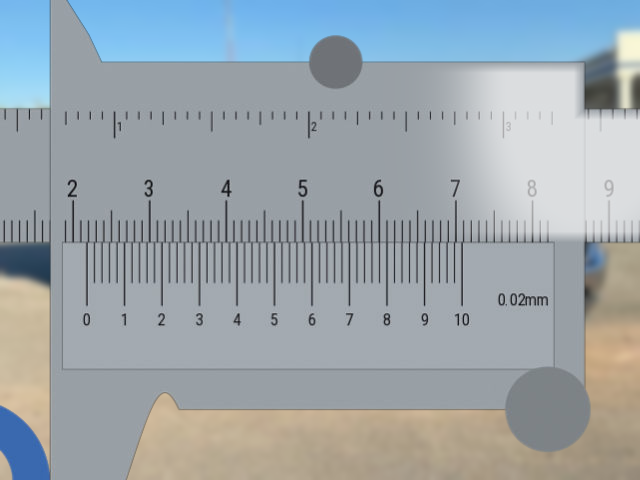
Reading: {"value": 21.8, "unit": "mm"}
